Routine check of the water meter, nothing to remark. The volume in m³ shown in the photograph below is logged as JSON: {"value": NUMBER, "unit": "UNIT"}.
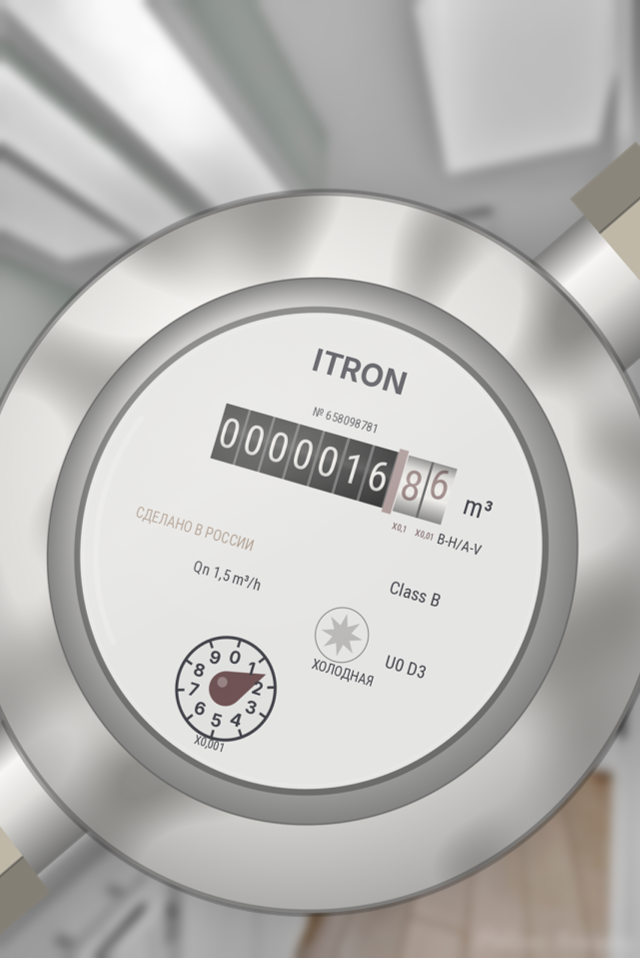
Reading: {"value": 16.861, "unit": "m³"}
